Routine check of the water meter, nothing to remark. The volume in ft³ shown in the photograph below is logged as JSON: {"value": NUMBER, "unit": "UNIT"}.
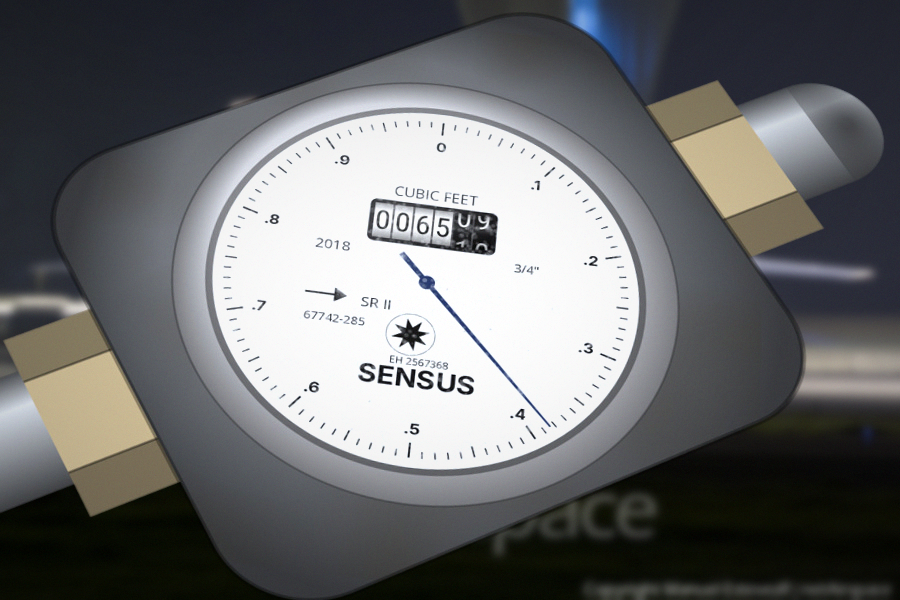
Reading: {"value": 6509.38, "unit": "ft³"}
